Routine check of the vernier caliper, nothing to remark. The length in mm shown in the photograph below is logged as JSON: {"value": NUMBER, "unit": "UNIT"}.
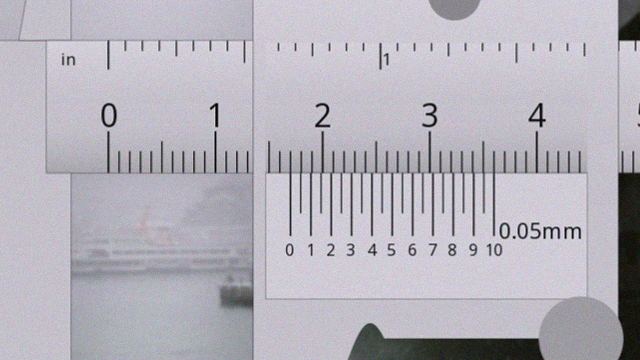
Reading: {"value": 17.0, "unit": "mm"}
